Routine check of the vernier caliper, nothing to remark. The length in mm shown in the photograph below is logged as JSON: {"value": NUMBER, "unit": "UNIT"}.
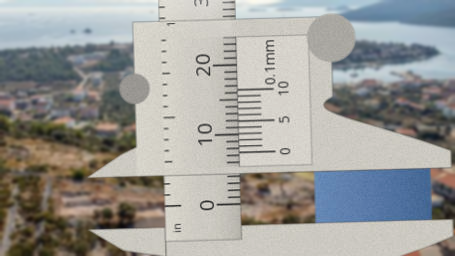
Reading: {"value": 7.4, "unit": "mm"}
